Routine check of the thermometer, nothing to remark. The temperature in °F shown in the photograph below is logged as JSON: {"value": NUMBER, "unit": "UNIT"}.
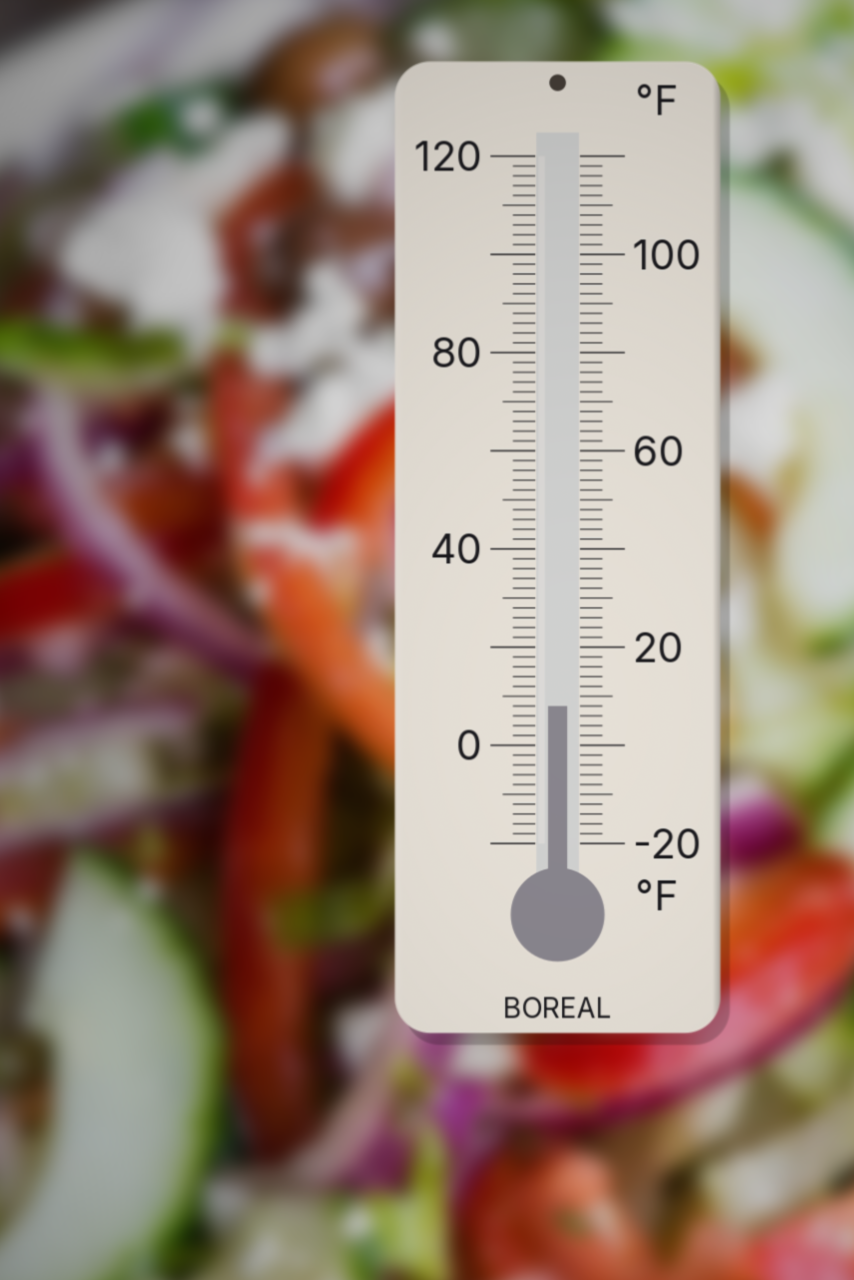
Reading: {"value": 8, "unit": "°F"}
